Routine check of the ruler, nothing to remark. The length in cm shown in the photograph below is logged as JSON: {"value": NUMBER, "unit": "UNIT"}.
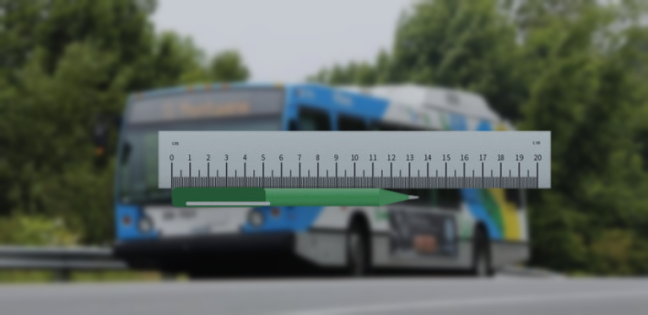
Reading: {"value": 13.5, "unit": "cm"}
